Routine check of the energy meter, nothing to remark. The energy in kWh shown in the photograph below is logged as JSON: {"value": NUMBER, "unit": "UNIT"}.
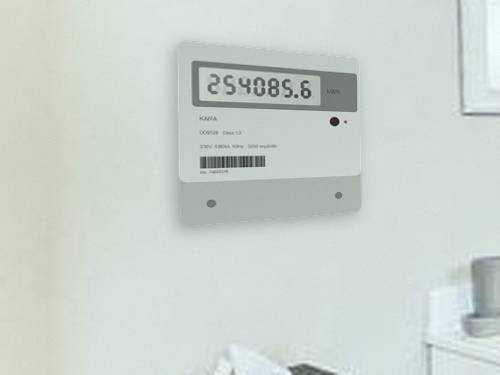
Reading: {"value": 254085.6, "unit": "kWh"}
